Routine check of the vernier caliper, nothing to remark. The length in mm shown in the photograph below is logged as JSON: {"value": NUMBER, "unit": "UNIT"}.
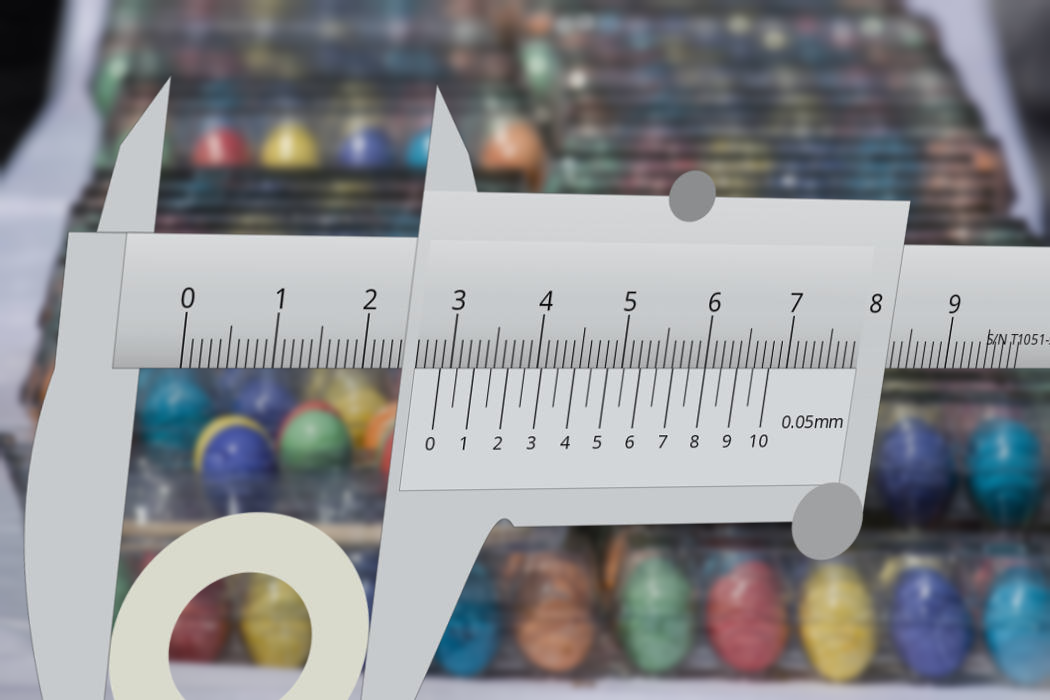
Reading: {"value": 28.8, "unit": "mm"}
